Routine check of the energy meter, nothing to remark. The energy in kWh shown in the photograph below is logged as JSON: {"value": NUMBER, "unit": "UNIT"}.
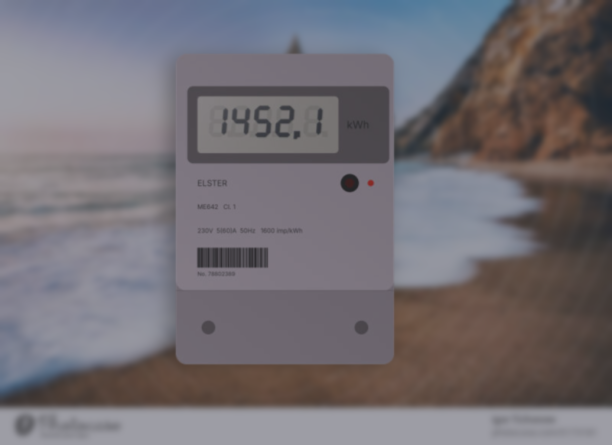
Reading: {"value": 1452.1, "unit": "kWh"}
